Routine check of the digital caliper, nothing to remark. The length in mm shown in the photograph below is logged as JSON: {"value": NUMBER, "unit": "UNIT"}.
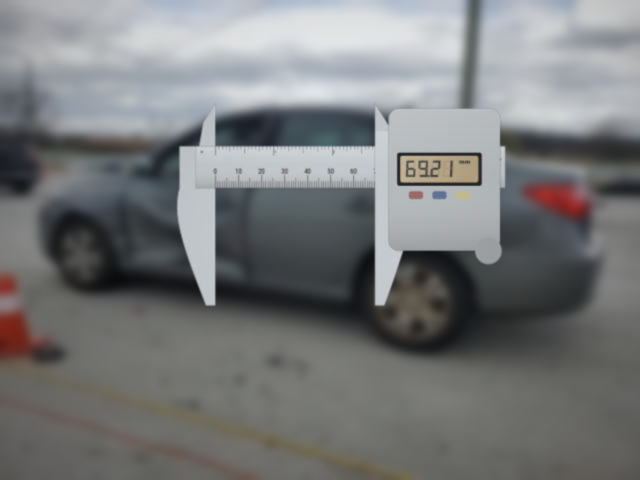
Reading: {"value": 69.21, "unit": "mm"}
